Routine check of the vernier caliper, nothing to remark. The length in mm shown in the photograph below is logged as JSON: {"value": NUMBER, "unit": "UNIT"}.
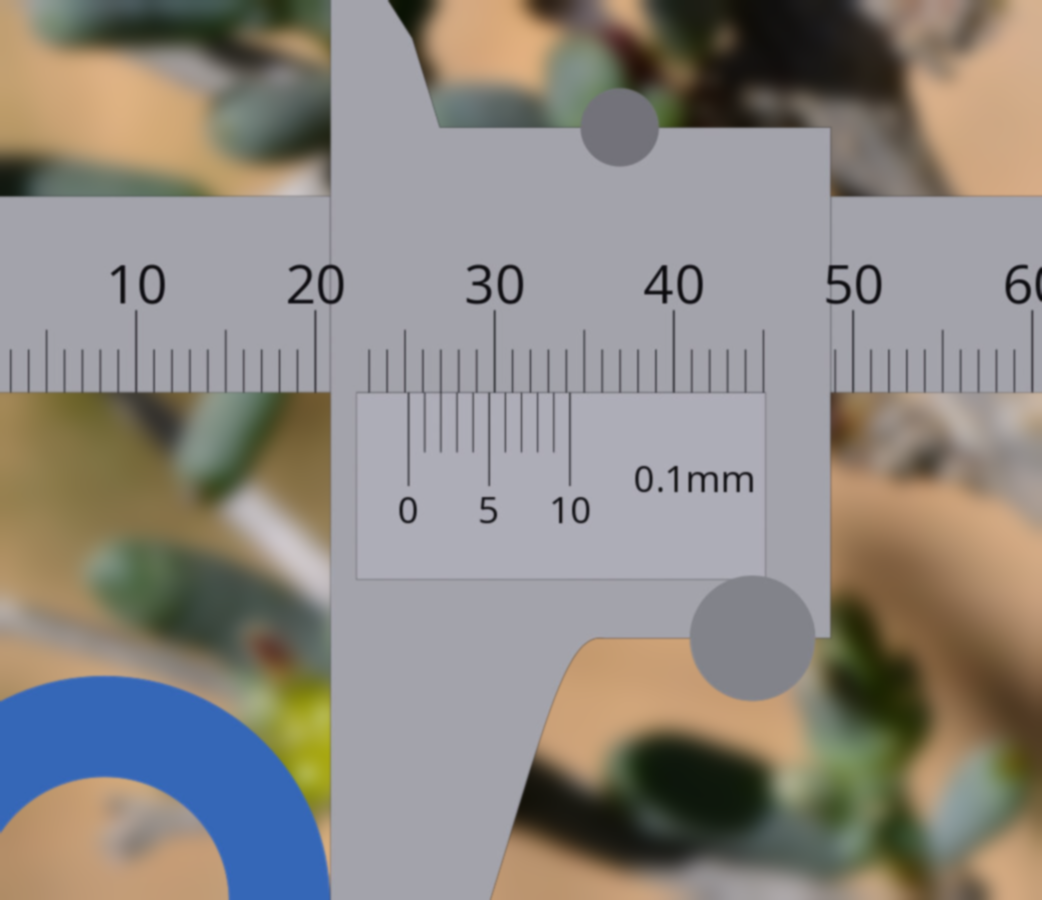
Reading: {"value": 25.2, "unit": "mm"}
